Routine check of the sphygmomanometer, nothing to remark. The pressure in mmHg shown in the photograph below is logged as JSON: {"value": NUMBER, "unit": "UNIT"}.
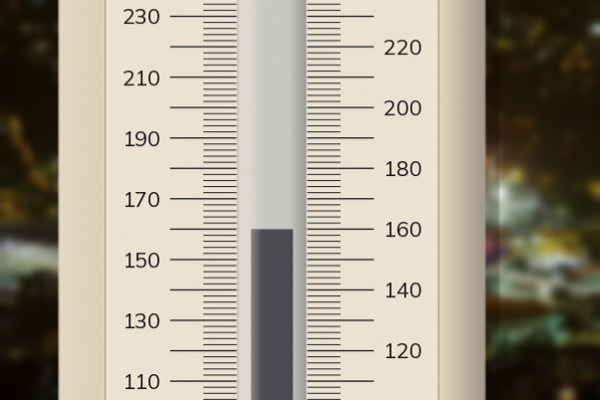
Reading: {"value": 160, "unit": "mmHg"}
